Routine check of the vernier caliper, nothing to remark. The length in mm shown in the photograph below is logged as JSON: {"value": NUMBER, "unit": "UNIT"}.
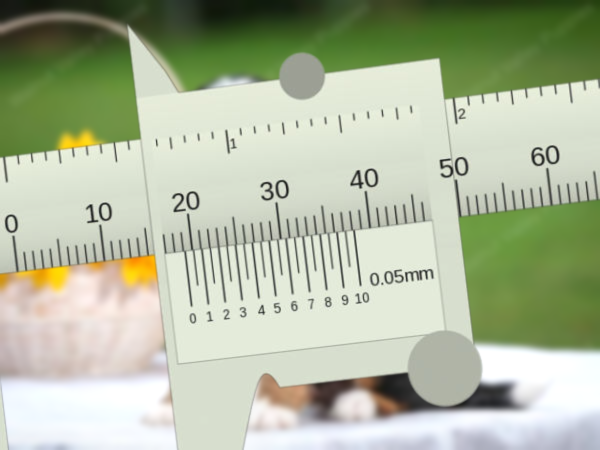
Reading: {"value": 19.2, "unit": "mm"}
